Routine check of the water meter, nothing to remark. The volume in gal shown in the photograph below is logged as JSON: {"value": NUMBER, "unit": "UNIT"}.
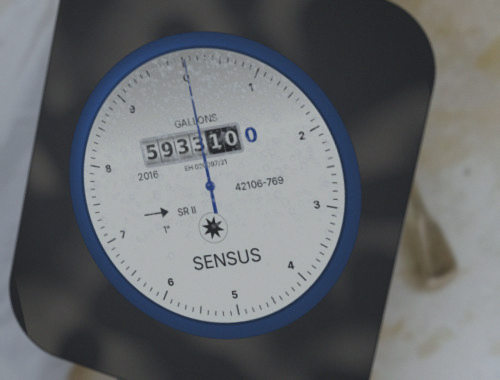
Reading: {"value": 5933100.0, "unit": "gal"}
